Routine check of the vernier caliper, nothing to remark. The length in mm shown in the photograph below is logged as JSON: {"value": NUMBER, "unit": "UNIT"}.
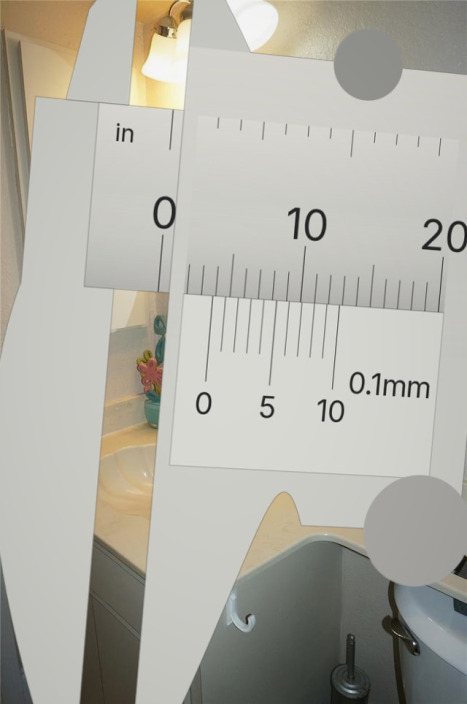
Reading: {"value": 3.8, "unit": "mm"}
